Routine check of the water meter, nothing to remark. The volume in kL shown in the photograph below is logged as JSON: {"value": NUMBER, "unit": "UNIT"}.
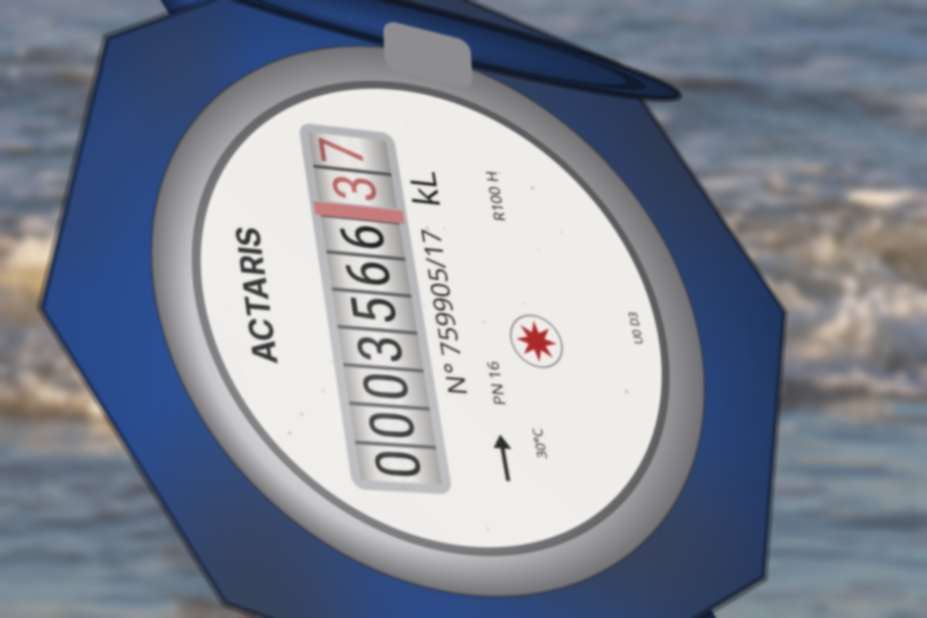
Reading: {"value": 3566.37, "unit": "kL"}
